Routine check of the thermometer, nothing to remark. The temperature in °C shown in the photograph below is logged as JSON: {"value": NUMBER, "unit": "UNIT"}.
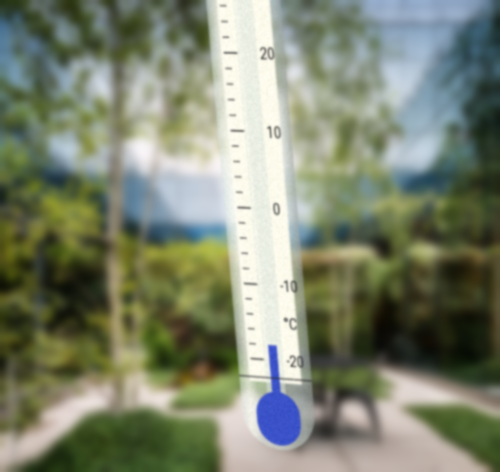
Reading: {"value": -18, "unit": "°C"}
